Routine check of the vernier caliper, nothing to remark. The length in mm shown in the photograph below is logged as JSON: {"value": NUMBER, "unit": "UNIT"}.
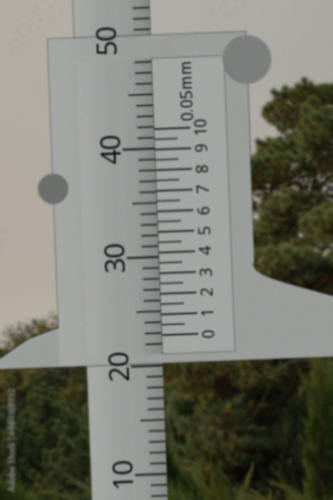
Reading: {"value": 22.8, "unit": "mm"}
